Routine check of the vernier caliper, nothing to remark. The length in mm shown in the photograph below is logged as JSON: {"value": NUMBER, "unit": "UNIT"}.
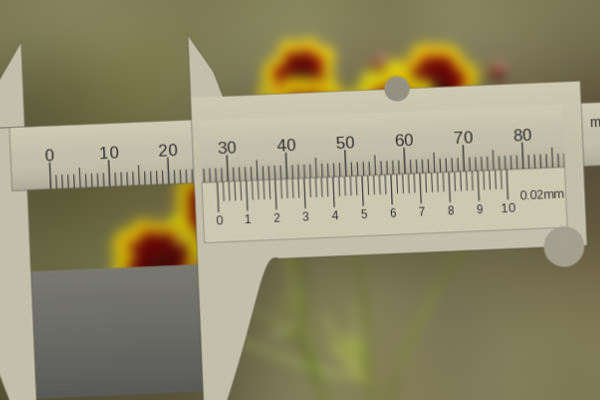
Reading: {"value": 28.2, "unit": "mm"}
